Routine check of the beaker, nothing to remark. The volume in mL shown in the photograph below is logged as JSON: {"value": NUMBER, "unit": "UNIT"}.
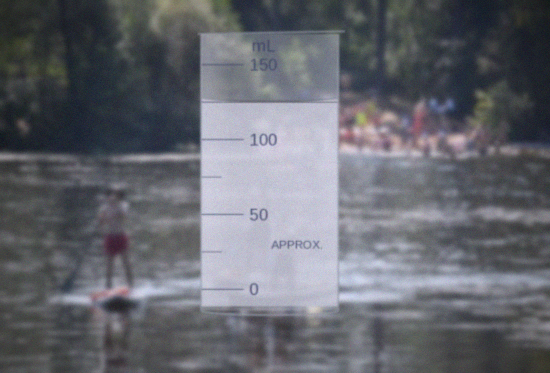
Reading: {"value": 125, "unit": "mL"}
